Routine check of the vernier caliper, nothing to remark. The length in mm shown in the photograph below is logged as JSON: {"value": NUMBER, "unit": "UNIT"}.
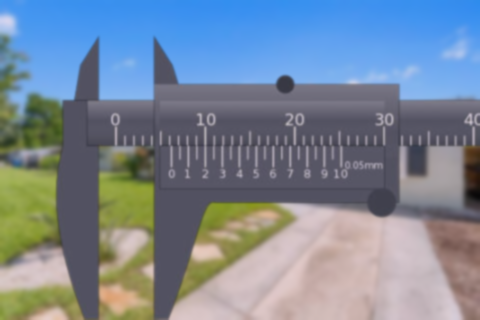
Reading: {"value": 6.2, "unit": "mm"}
